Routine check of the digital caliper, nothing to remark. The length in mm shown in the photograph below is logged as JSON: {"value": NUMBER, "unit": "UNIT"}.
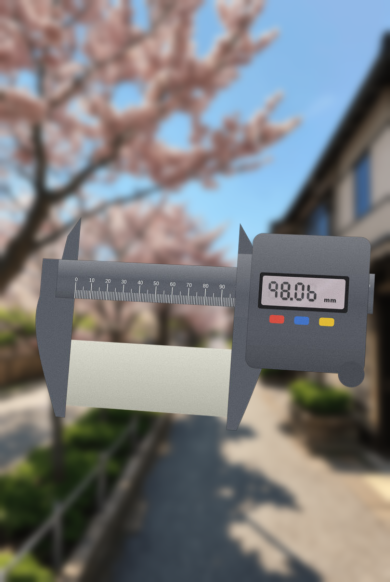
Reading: {"value": 98.06, "unit": "mm"}
